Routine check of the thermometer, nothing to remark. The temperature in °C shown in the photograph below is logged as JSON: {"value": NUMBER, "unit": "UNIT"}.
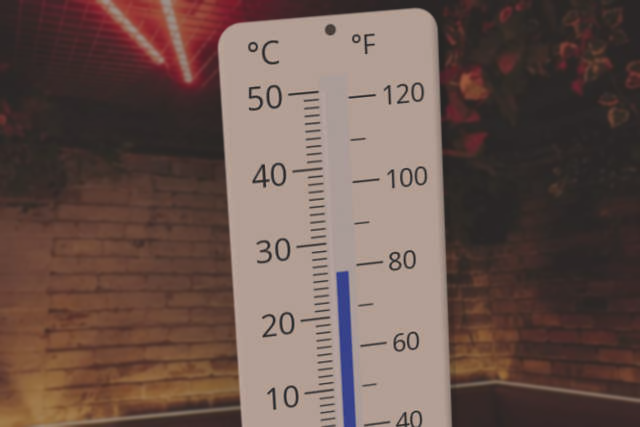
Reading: {"value": 26, "unit": "°C"}
